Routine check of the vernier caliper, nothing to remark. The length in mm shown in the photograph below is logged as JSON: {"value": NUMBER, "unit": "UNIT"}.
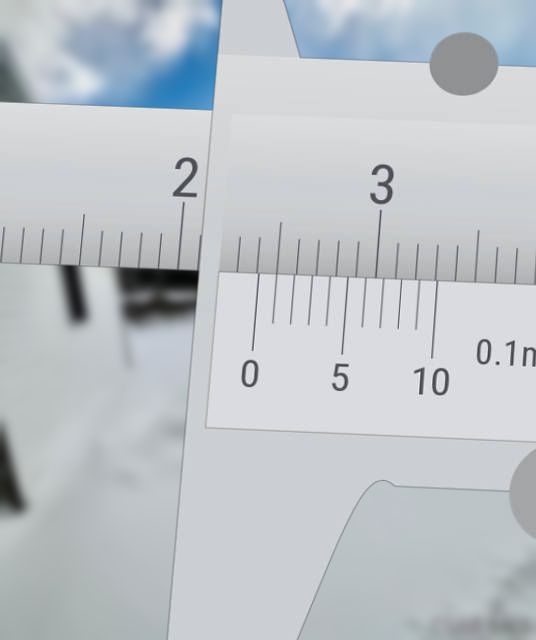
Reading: {"value": 24.1, "unit": "mm"}
